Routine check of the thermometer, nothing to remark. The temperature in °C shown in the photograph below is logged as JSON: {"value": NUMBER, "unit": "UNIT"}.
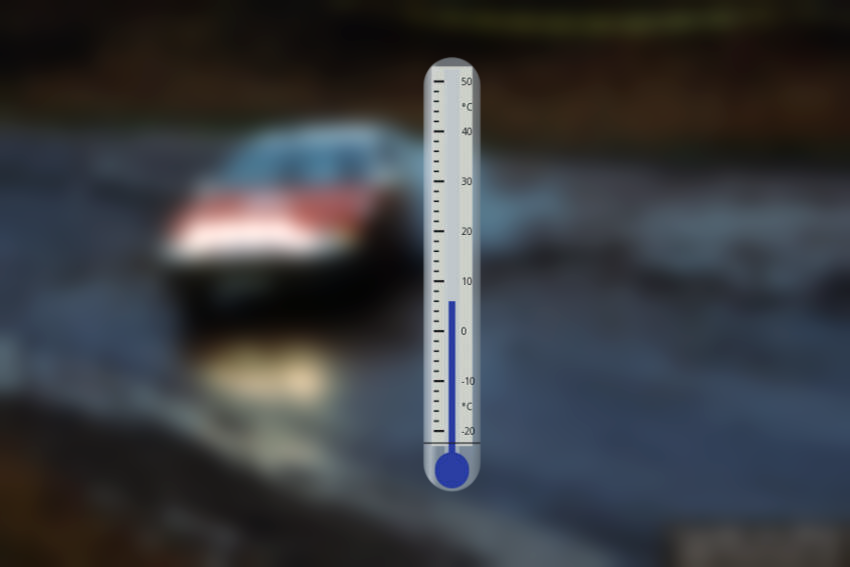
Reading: {"value": 6, "unit": "°C"}
